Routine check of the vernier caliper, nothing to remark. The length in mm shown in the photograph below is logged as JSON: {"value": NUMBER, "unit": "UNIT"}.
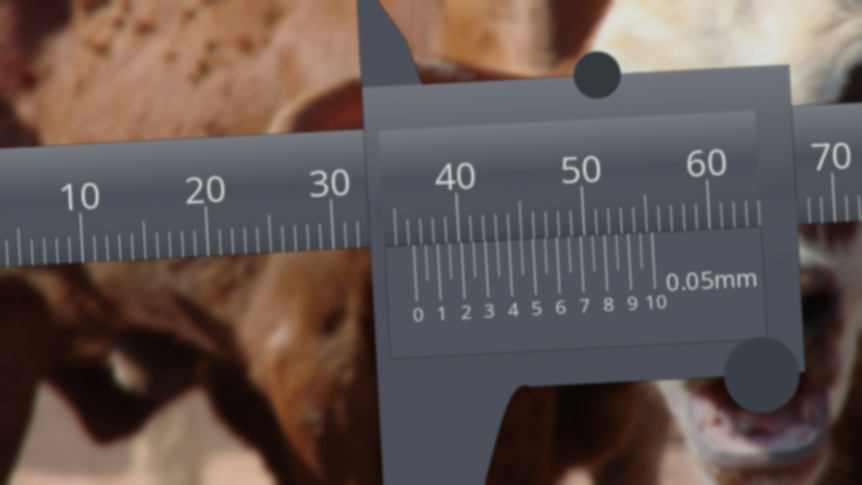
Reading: {"value": 36.4, "unit": "mm"}
